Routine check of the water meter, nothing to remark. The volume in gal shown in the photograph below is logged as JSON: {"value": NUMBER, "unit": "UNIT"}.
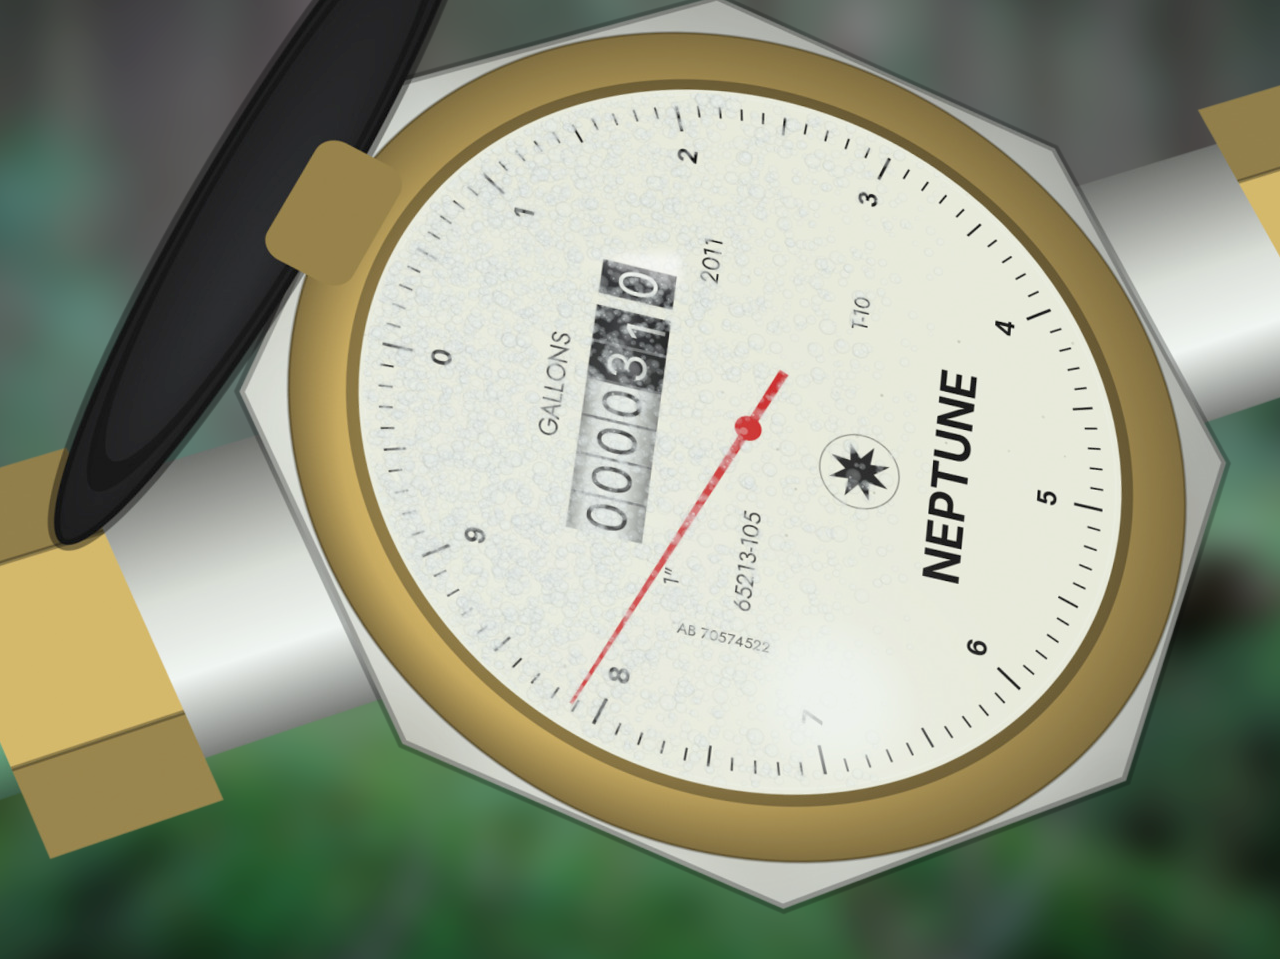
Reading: {"value": 308.1, "unit": "gal"}
